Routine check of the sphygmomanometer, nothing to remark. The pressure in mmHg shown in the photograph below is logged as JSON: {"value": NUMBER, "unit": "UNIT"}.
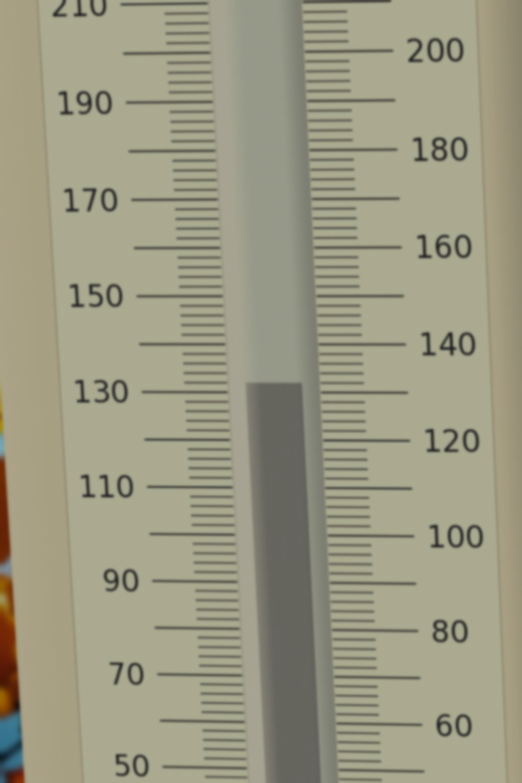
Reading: {"value": 132, "unit": "mmHg"}
